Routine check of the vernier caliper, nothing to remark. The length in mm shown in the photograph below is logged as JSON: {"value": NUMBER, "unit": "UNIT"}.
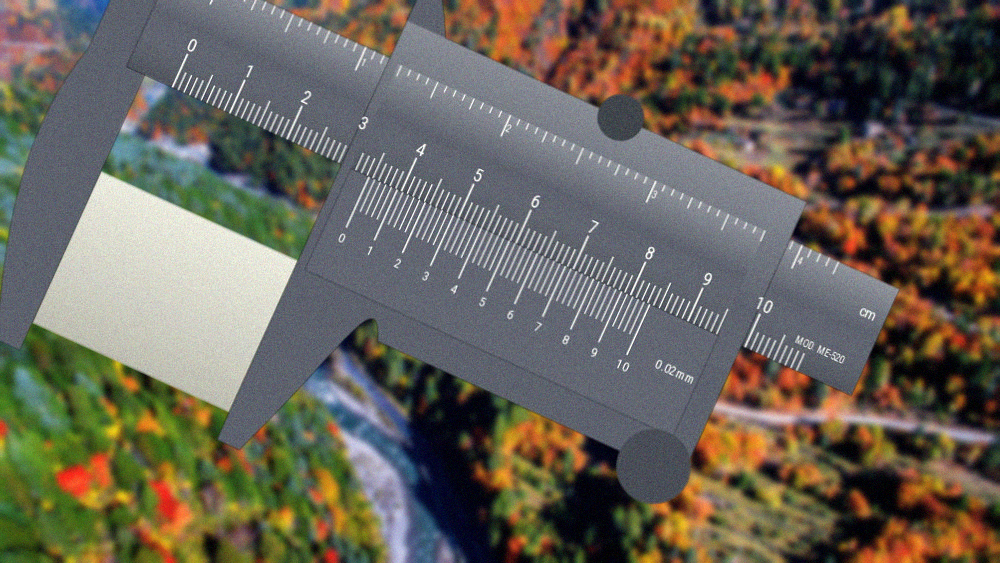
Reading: {"value": 34.4, "unit": "mm"}
